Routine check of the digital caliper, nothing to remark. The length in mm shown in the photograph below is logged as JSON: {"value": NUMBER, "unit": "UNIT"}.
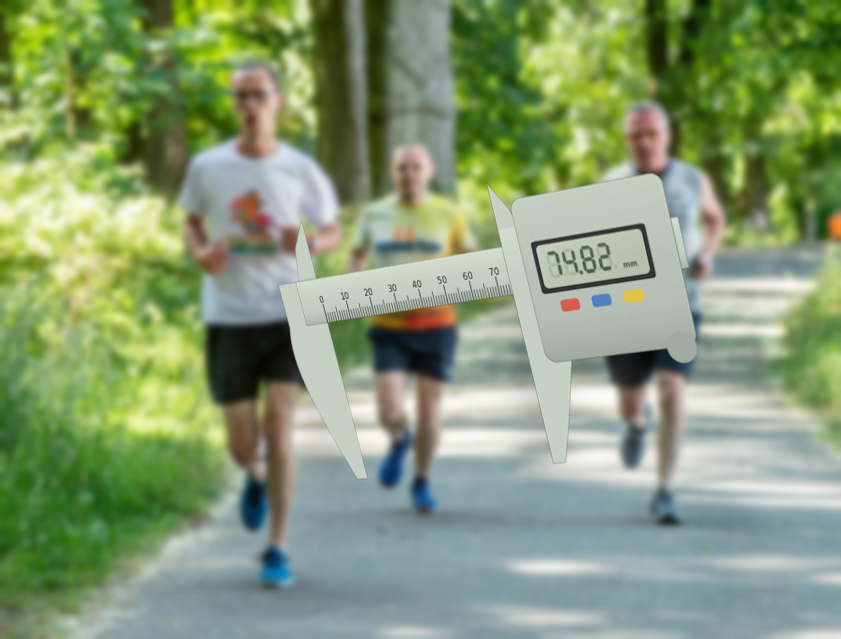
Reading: {"value": 74.82, "unit": "mm"}
